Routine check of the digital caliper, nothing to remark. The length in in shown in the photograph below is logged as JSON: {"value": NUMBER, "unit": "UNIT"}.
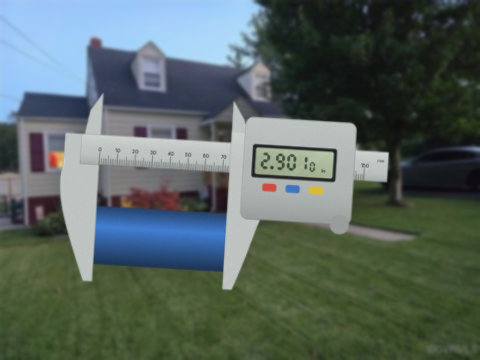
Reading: {"value": 2.9010, "unit": "in"}
